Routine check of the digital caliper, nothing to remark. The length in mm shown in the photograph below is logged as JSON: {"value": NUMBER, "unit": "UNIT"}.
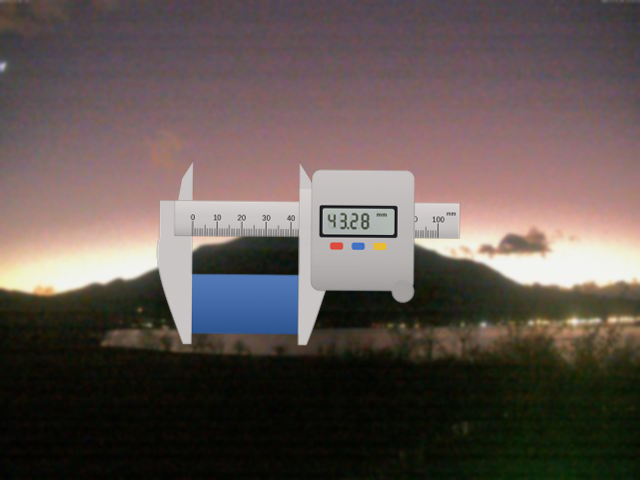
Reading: {"value": 43.28, "unit": "mm"}
